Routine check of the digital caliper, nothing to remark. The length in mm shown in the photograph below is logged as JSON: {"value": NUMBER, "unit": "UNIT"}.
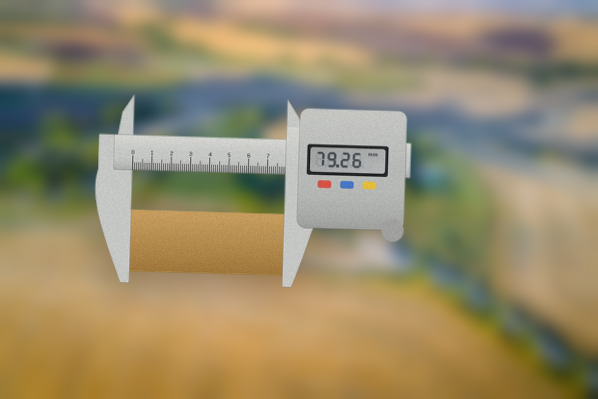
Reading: {"value": 79.26, "unit": "mm"}
